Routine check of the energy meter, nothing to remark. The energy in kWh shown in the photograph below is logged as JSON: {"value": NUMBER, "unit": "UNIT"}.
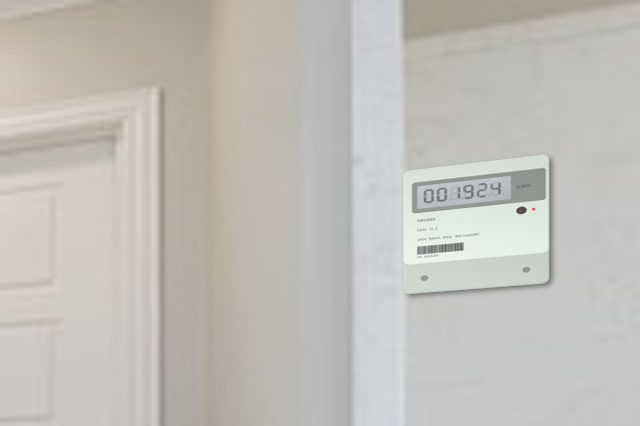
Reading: {"value": 1924, "unit": "kWh"}
